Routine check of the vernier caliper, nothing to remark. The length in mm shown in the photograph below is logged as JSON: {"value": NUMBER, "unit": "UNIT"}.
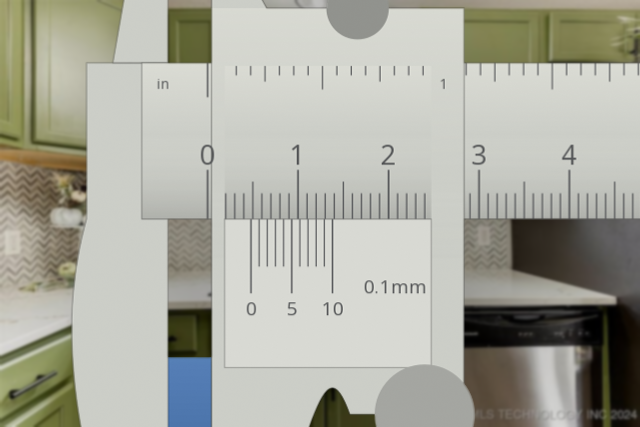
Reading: {"value": 4.8, "unit": "mm"}
